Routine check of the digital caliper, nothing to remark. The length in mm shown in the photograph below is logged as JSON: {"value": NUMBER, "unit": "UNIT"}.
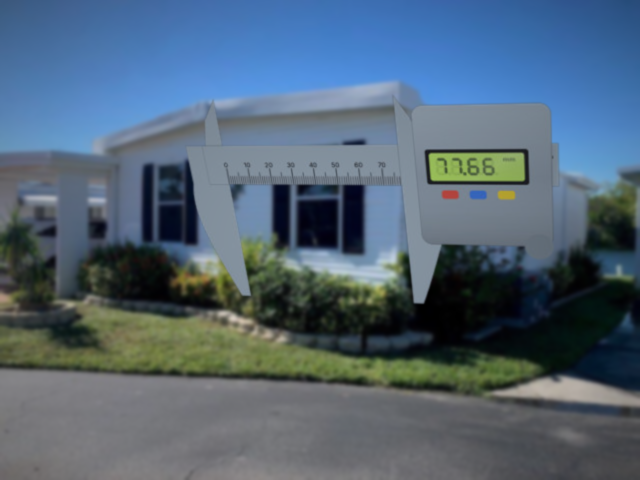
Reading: {"value": 77.66, "unit": "mm"}
